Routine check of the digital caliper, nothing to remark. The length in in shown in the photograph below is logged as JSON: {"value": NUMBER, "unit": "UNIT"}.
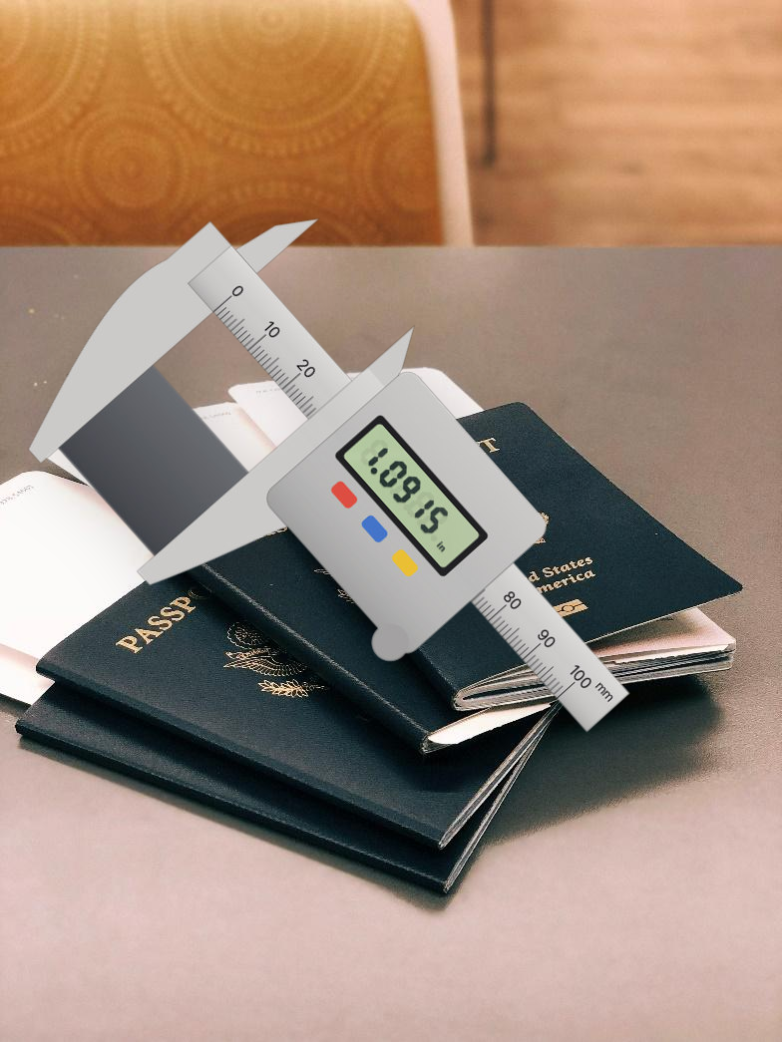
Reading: {"value": 1.0915, "unit": "in"}
